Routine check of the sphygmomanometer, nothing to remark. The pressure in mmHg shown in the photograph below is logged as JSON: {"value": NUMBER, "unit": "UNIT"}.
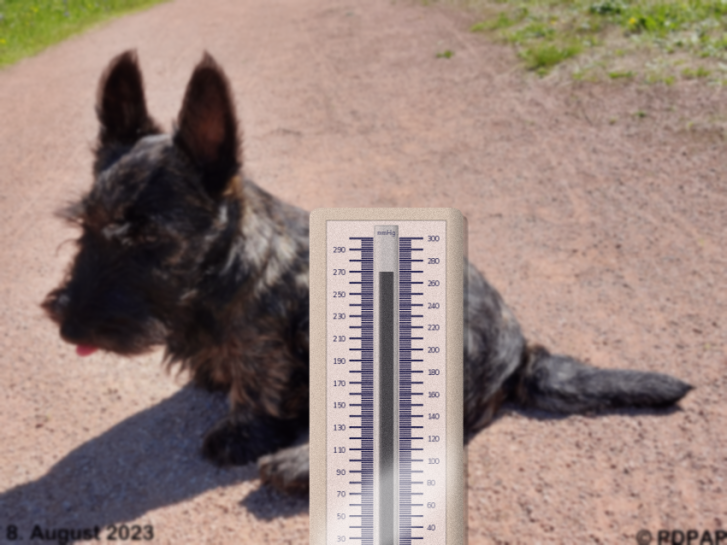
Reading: {"value": 270, "unit": "mmHg"}
